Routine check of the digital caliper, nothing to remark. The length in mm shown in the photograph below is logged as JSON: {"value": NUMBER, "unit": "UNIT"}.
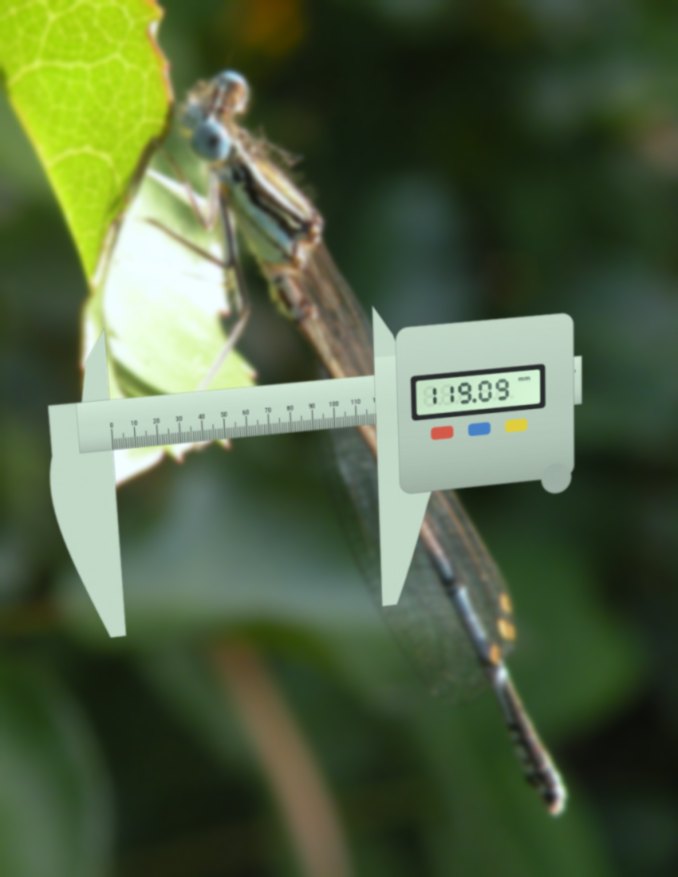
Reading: {"value": 119.09, "unit": "mm"}
